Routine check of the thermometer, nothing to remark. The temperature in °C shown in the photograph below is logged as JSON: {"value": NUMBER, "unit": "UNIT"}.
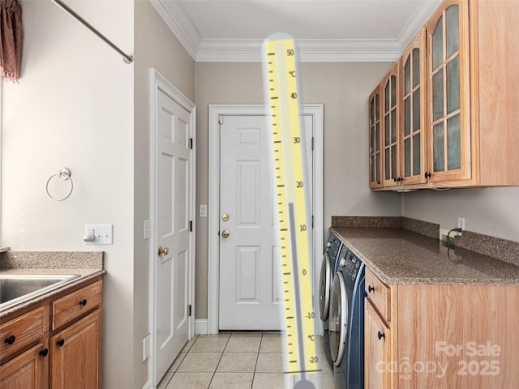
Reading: {"value": 16, "unit": "°C"}
